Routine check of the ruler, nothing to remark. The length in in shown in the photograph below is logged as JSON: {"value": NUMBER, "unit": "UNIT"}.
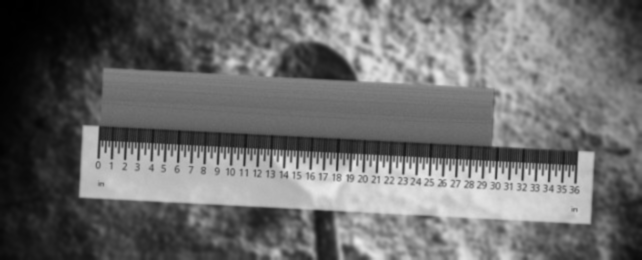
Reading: {"value": 29.5, "unit": "in"}
